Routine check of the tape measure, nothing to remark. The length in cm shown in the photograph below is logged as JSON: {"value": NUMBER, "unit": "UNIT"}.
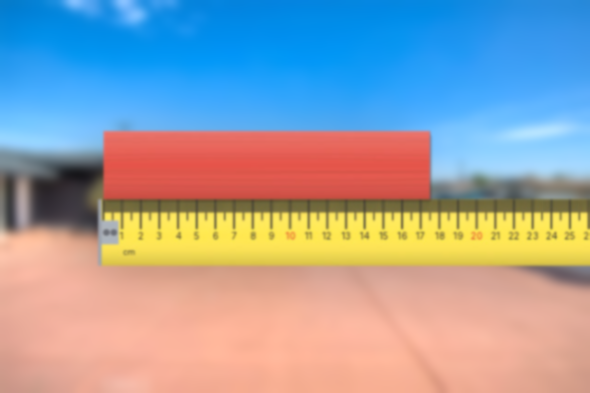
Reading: {"value": 17.5, "unit": "cm"}
